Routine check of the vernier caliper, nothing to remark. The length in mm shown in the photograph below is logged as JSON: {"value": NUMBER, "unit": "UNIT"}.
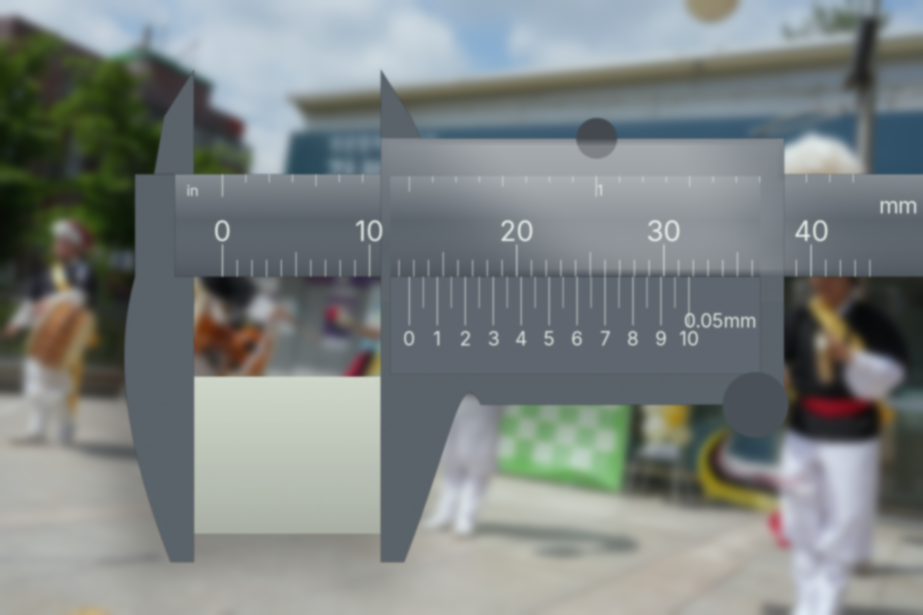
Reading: {"value": 12.7, "unit": "mm"}
